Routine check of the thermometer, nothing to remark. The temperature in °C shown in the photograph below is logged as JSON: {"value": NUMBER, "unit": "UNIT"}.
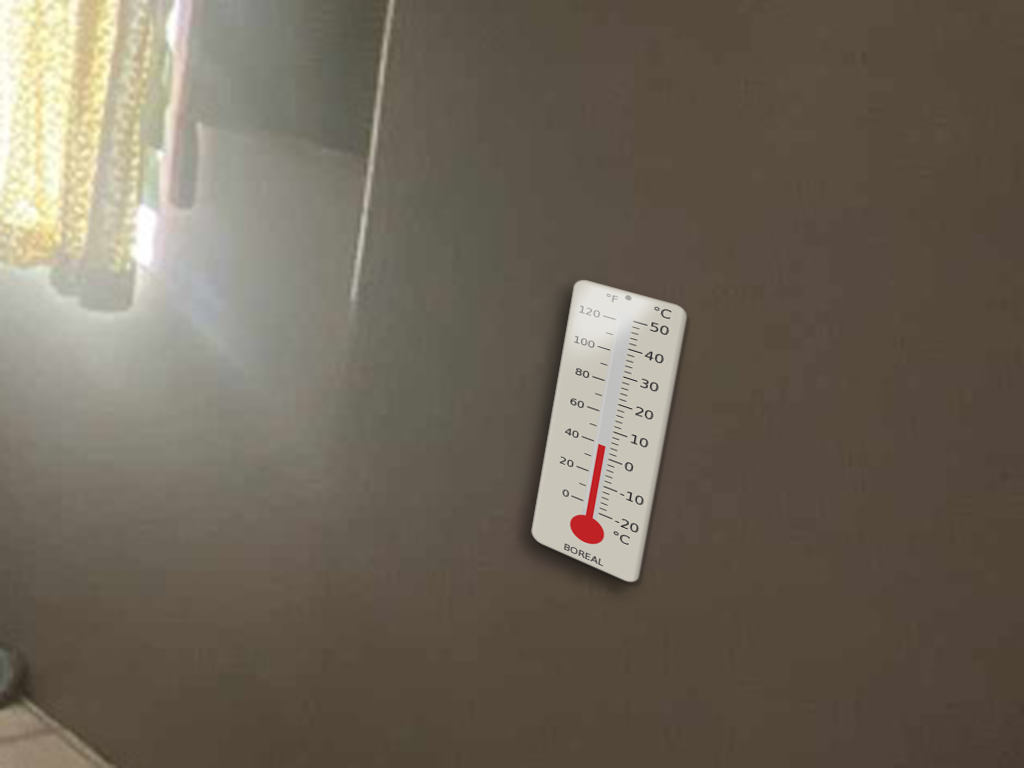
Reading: {"value": 4, "unit": "°C"}
